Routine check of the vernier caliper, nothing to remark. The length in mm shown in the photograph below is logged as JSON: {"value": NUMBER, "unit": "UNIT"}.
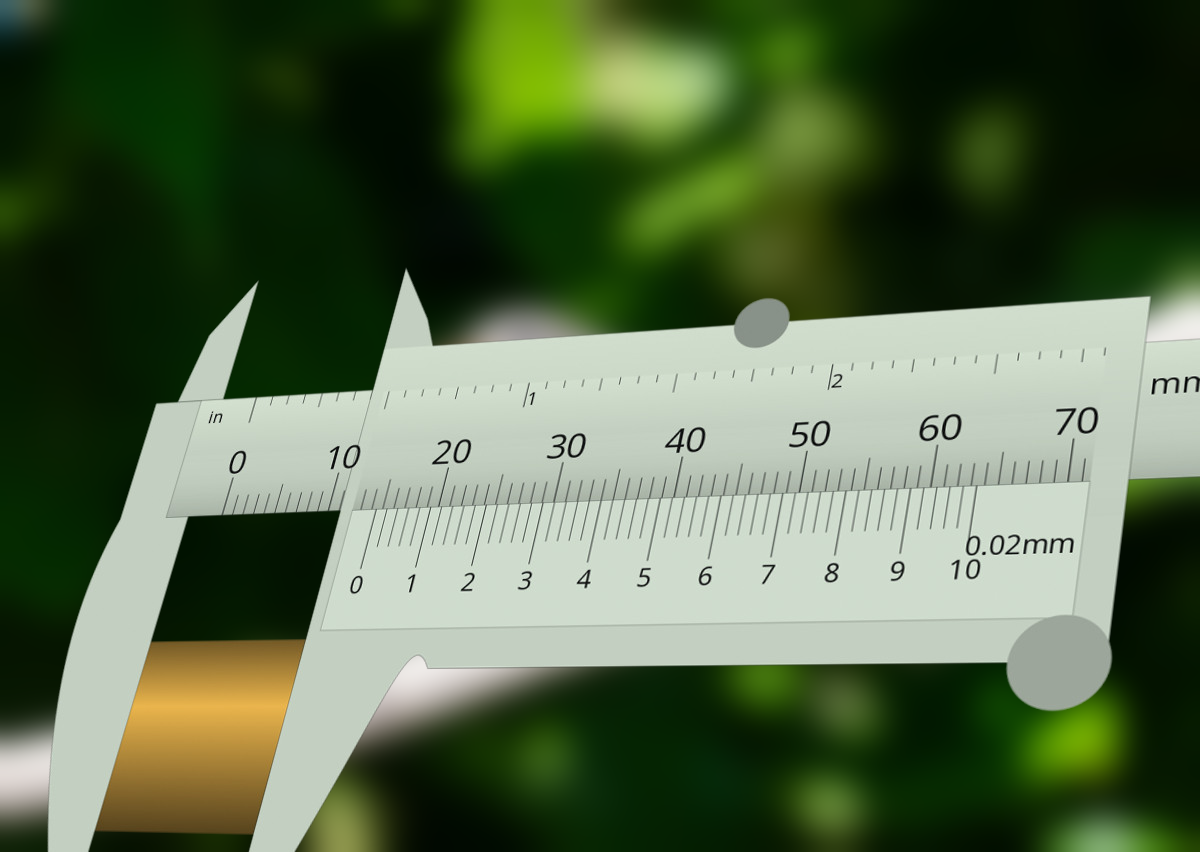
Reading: {"value": 14.4, "unit": "mm"}
